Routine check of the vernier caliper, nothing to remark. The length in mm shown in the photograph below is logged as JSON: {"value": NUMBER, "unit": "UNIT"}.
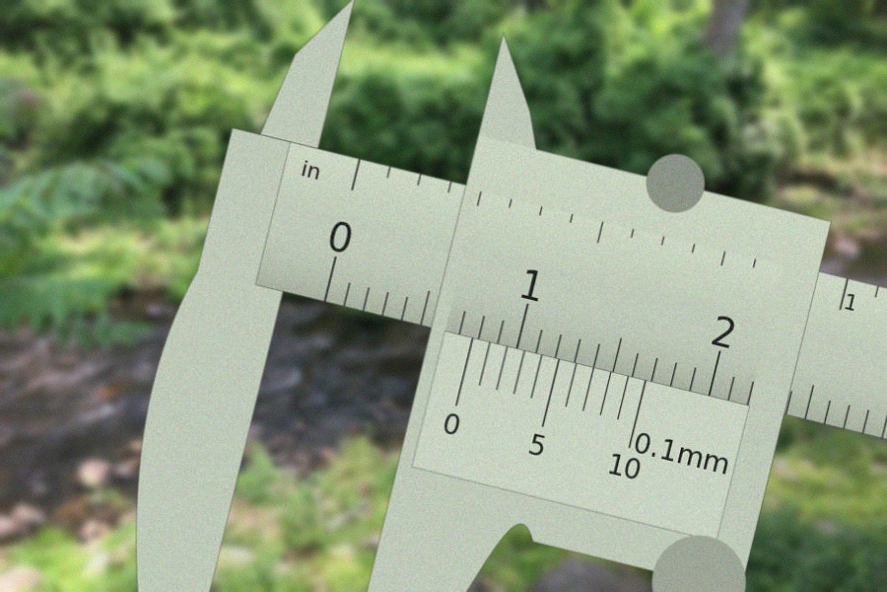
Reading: {"value": 7.7, "unit": "mm"}
